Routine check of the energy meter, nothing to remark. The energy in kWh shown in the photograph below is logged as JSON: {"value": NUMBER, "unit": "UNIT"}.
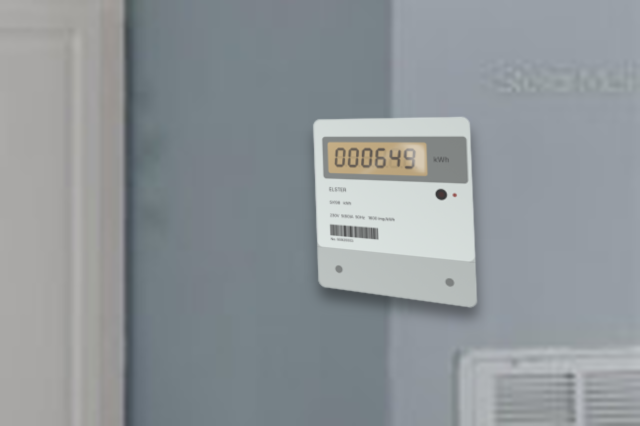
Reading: {"value": 649, "unit": "kWh"}
